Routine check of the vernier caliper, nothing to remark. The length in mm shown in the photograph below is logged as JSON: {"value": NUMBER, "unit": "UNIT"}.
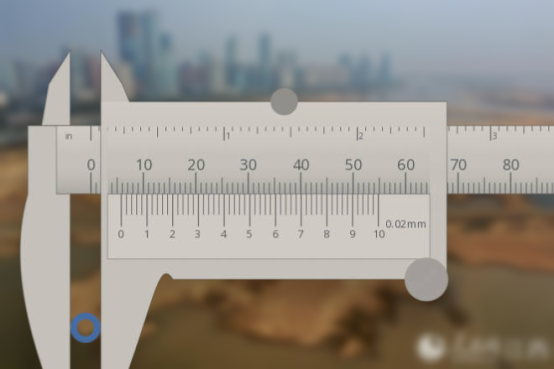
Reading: {"value": 5.8, "unit": "mm"}
